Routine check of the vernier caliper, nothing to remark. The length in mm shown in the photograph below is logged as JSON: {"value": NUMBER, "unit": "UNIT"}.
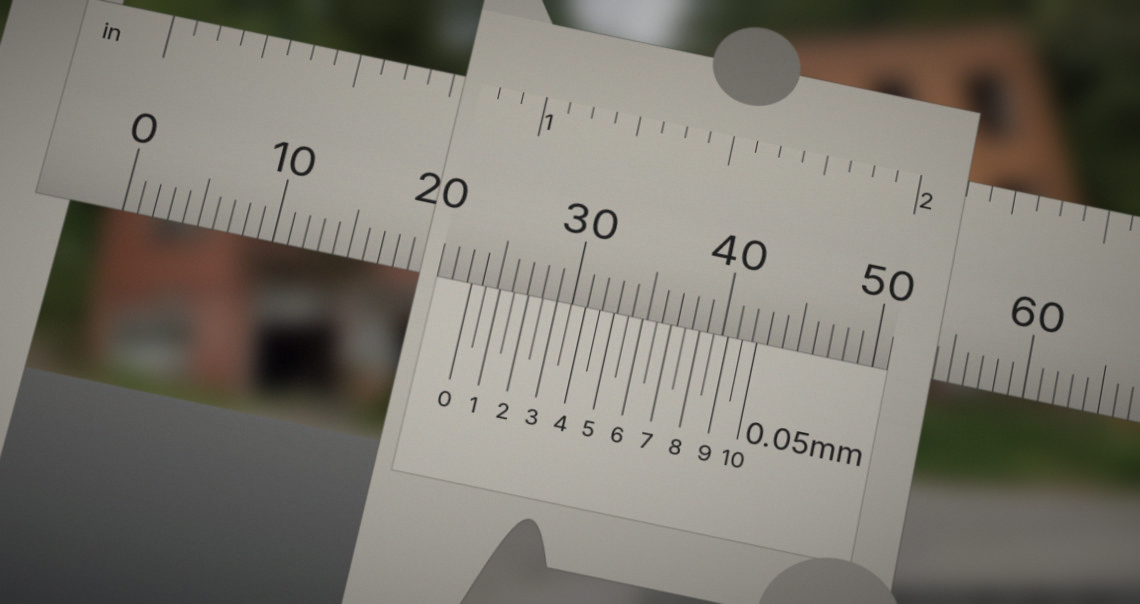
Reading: {"value": 23.3, "unit": "mm"}
